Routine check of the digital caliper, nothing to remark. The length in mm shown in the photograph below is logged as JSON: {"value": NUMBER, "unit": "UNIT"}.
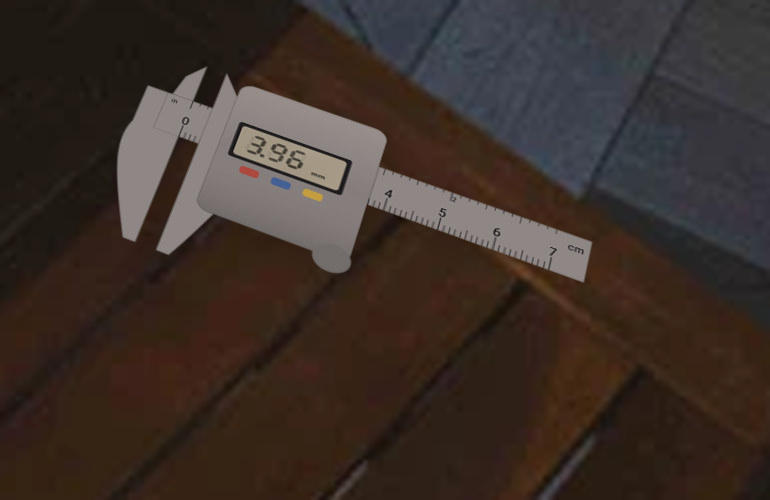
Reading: {"value": 3.96, "unit": "mm"}
